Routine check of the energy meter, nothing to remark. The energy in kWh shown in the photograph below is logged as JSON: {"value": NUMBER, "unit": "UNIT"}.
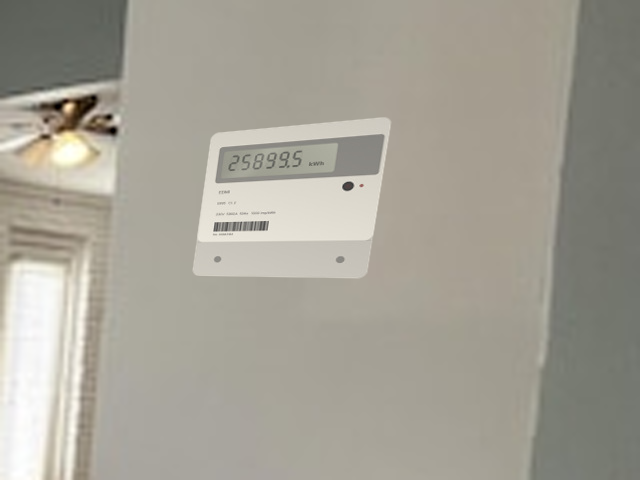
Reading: {"value": 25899.5, "unit": "kWh"}
